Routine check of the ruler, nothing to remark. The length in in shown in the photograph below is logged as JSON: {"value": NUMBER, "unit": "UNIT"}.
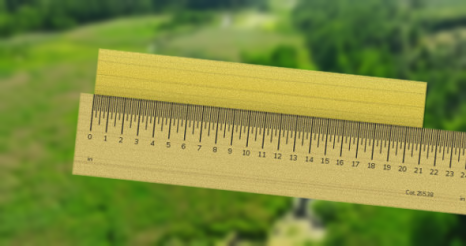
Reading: {"value": 21, "unit": "in"}
